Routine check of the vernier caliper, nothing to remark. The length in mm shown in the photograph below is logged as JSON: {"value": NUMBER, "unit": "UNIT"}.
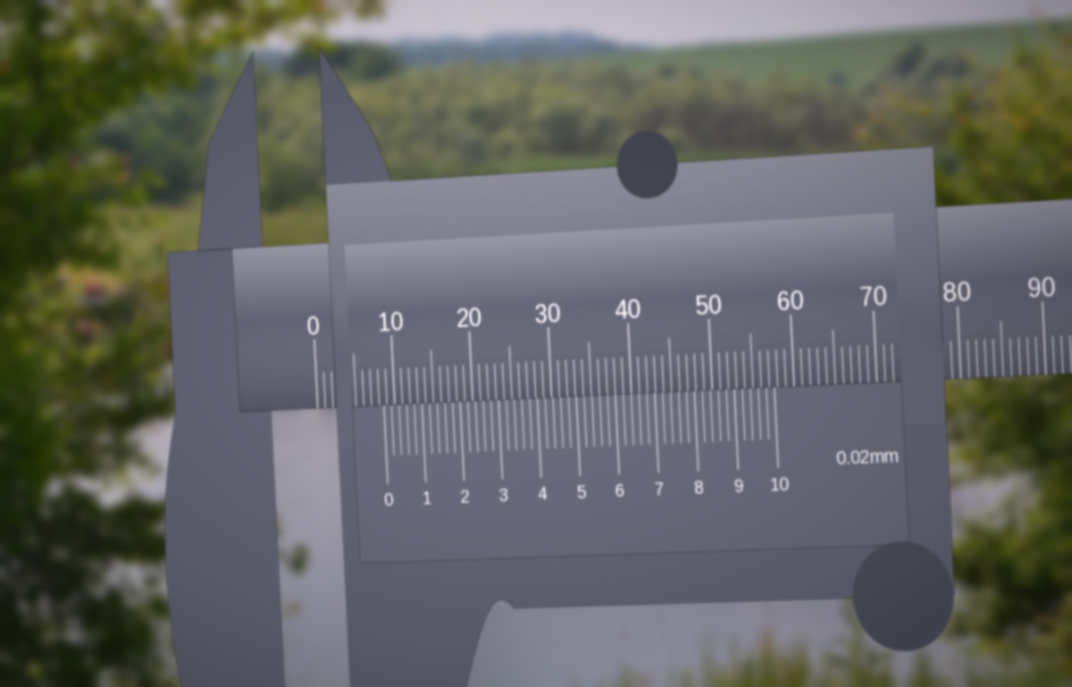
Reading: {"value": 8.6, "unit": "mm"}
